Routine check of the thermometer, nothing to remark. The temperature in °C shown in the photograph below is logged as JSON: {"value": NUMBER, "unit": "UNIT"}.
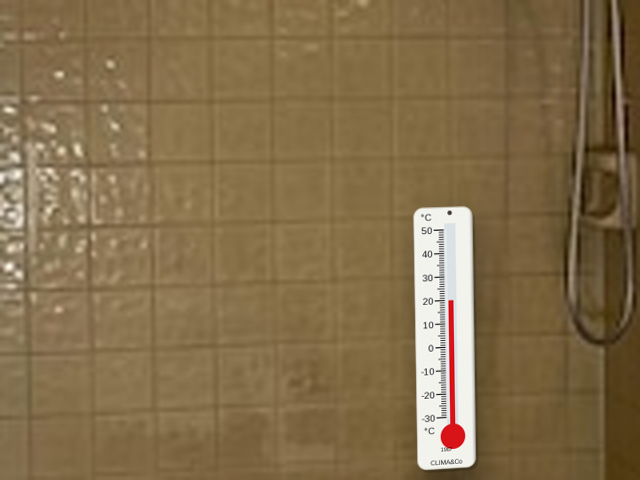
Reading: {"value": 20, "unit": "°C"}
